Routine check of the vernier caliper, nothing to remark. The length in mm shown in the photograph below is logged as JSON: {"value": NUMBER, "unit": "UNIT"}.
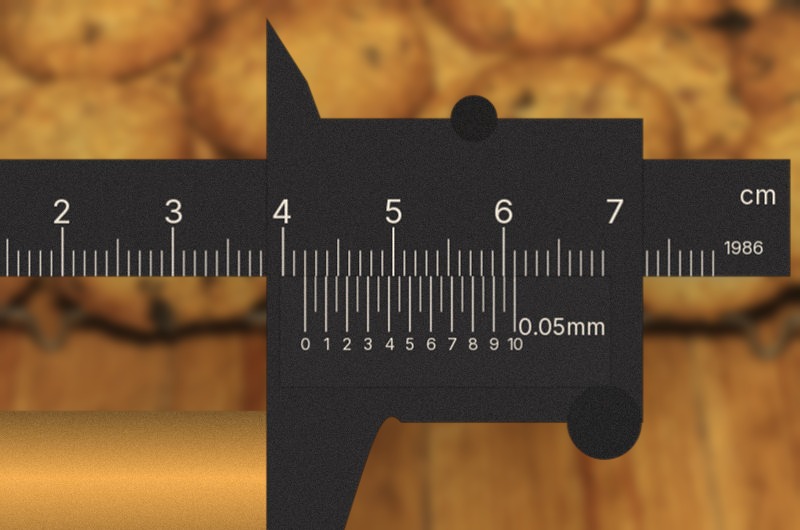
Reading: {"value": 42.0, "unit": "mm"}
